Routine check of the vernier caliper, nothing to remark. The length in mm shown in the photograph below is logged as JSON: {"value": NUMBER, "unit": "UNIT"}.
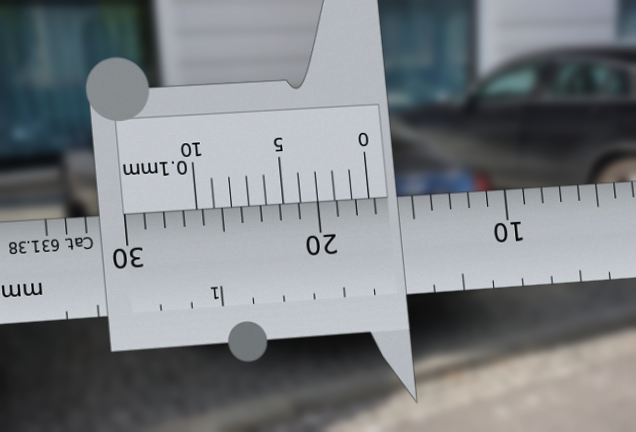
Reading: {"value": 17.3, "unit": "mm"}
